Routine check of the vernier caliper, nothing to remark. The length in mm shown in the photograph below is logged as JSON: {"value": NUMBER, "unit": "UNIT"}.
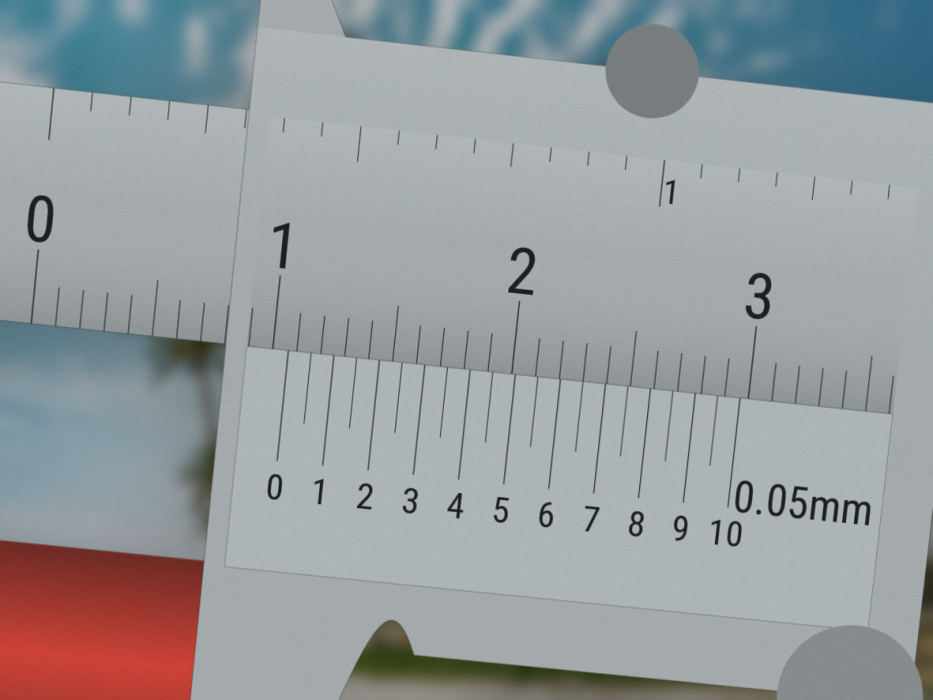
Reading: {"value": 10.65, "unit": "mm"}
